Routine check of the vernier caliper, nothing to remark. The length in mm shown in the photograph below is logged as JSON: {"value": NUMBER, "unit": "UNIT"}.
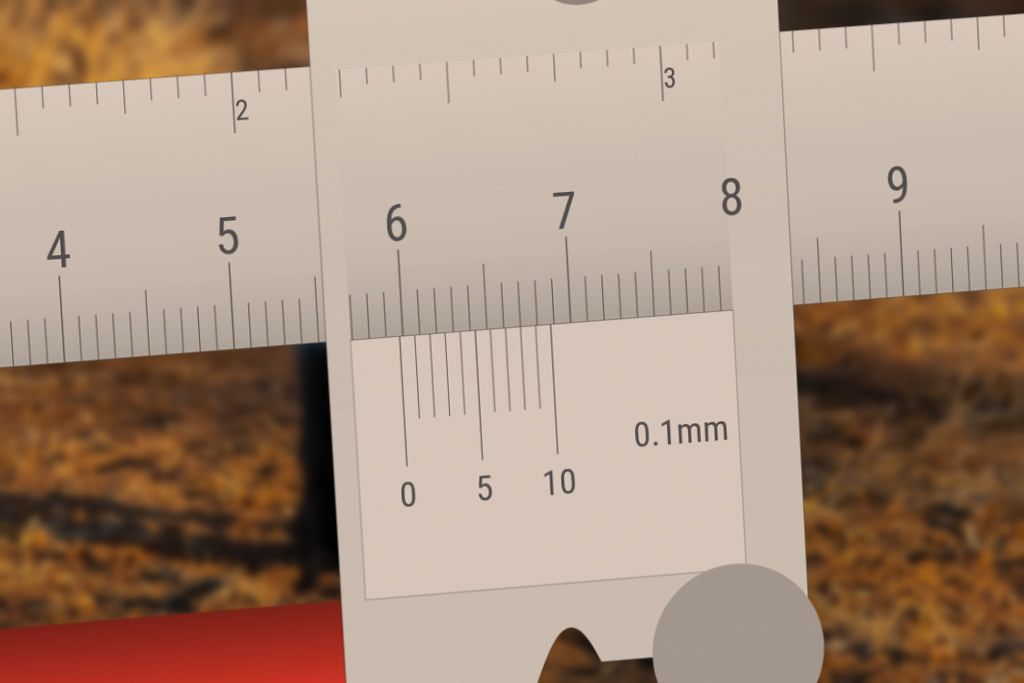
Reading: {"value": 59.8, "unit": "mm"}
